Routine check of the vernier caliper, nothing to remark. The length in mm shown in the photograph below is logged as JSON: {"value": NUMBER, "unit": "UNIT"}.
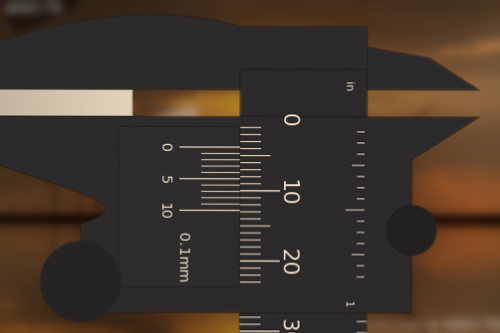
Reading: {"value": 3.8, "unit": "mm"}
